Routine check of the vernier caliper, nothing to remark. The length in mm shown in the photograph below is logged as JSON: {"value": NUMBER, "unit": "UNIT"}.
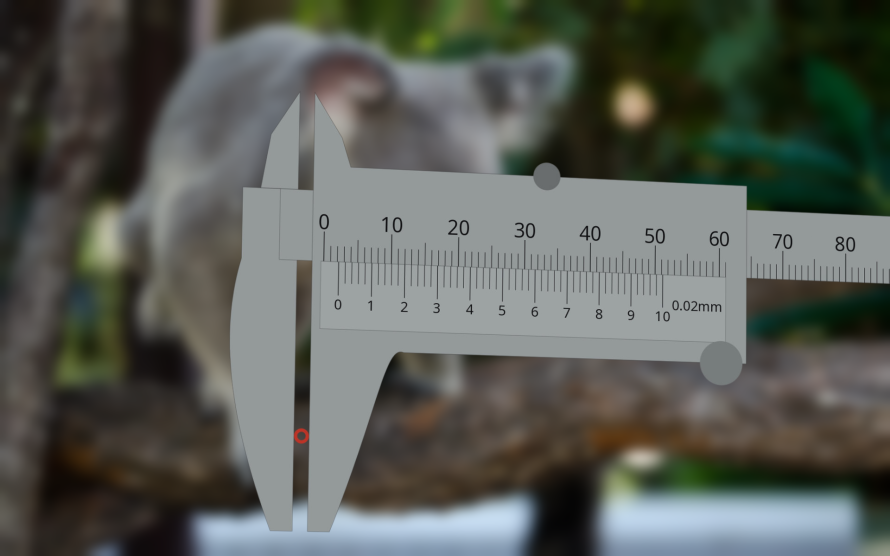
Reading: {"value": 2.2, "unit": "mm"}
